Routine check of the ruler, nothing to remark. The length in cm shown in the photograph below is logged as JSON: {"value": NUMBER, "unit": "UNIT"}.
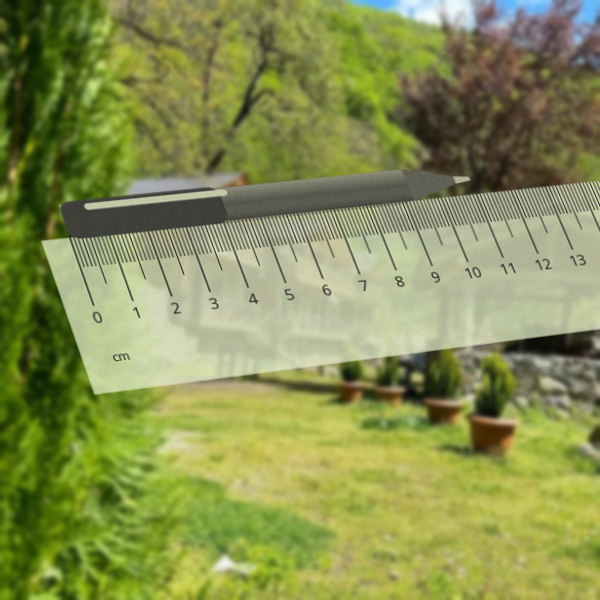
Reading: {"value": 11, "unit": "cm"}
